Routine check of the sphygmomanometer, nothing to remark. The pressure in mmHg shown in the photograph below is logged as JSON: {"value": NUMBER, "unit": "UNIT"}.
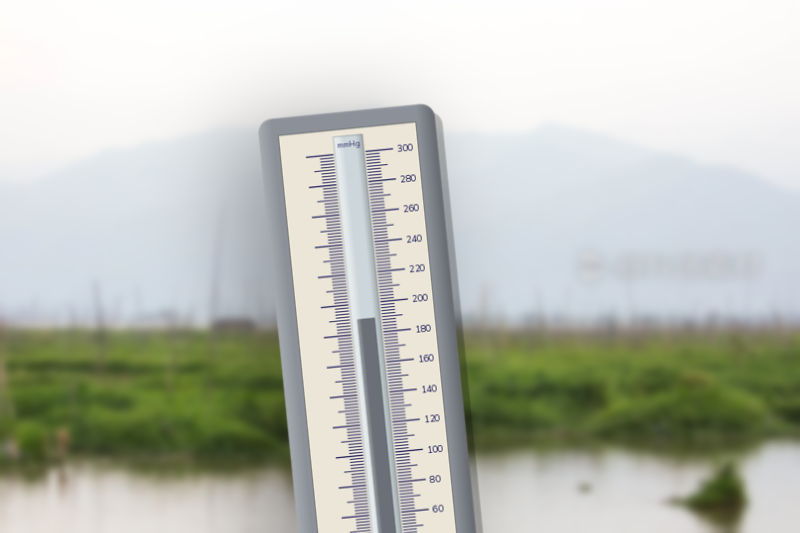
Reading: {"value": 190, "unit": "mmHg"}
